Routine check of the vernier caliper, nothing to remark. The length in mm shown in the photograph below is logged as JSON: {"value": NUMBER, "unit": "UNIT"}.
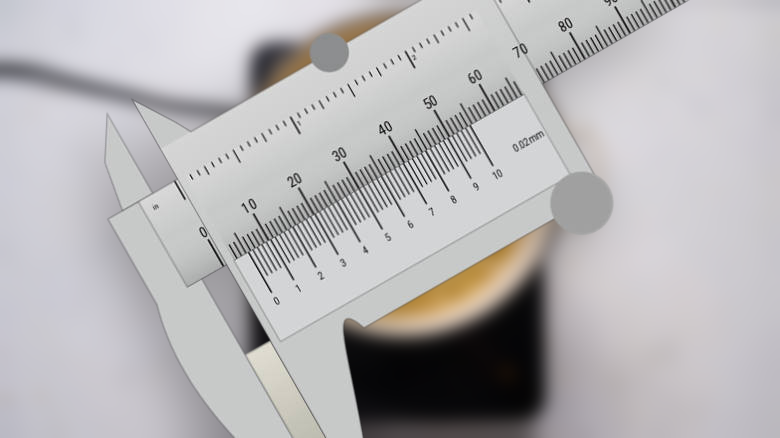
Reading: {"value": 5.5, "unit": "mm"}
